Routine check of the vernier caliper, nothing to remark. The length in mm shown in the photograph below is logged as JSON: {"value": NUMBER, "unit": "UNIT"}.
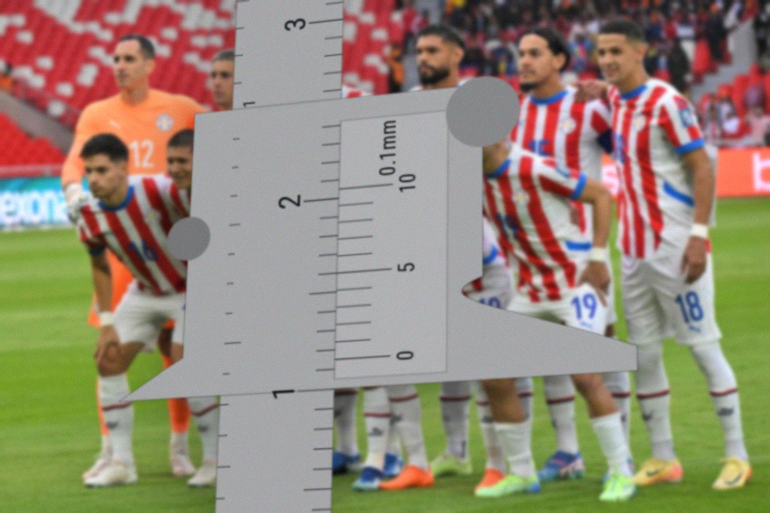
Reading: {"value": 11.5, "unit": "mm"}
